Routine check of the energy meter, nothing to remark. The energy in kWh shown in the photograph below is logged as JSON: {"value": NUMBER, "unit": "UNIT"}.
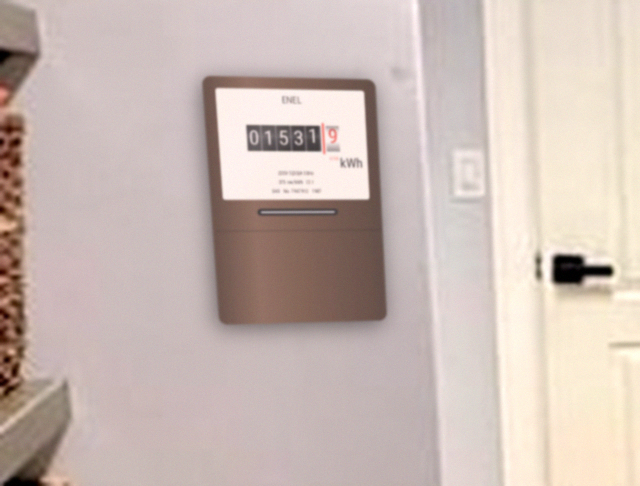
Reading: {"value": 1531.9, "unit": "kWh"}
